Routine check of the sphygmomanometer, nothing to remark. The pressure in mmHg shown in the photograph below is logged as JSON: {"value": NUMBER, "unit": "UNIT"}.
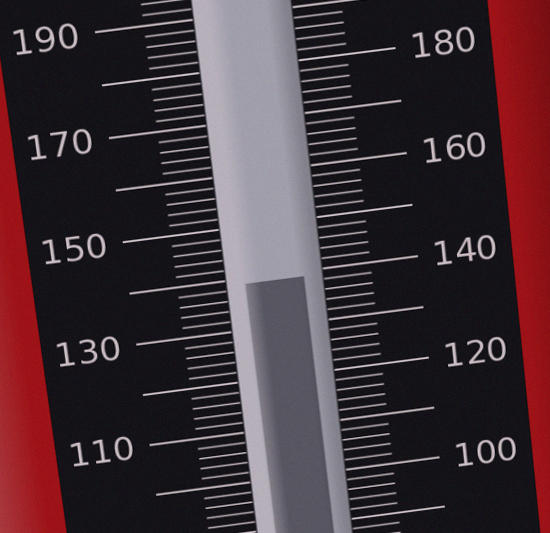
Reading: {"value": 139, "unit": "mmHg"}
